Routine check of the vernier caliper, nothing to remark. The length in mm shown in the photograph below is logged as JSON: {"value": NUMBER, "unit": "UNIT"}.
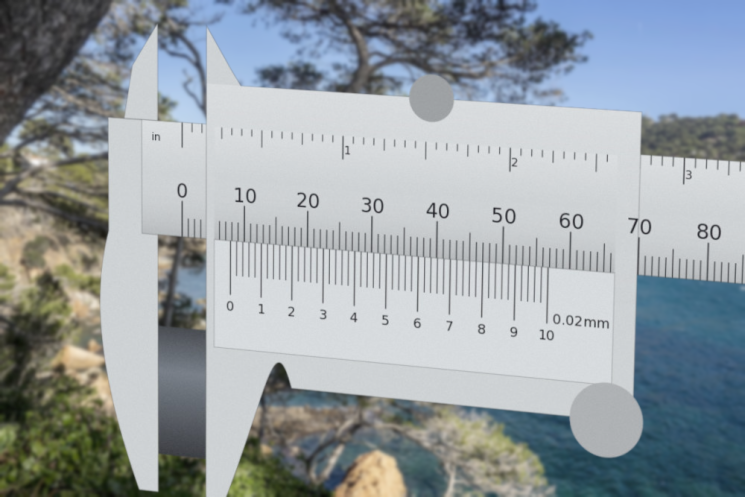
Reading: {"value": 7.8, "unit": "mm"}
